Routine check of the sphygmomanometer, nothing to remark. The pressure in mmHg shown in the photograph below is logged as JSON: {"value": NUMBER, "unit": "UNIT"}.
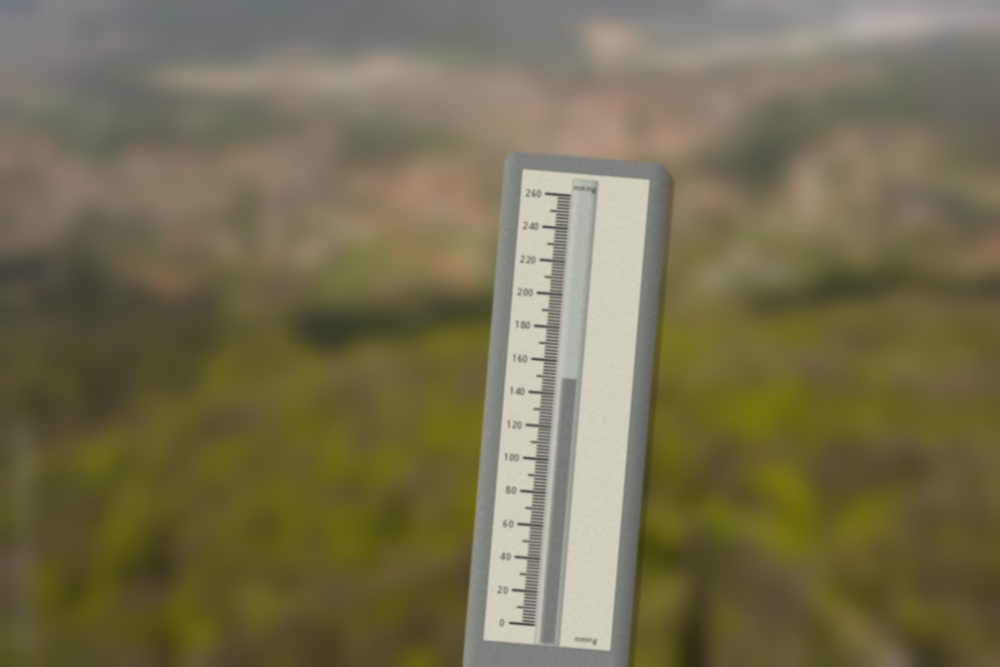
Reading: {"value": 150, "unit": "mmHg"}
